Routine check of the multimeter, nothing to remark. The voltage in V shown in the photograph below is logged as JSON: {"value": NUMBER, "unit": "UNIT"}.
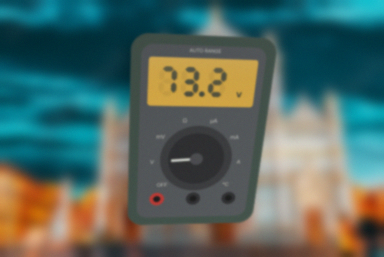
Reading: {"value": 73.2, "unit": "V"}
